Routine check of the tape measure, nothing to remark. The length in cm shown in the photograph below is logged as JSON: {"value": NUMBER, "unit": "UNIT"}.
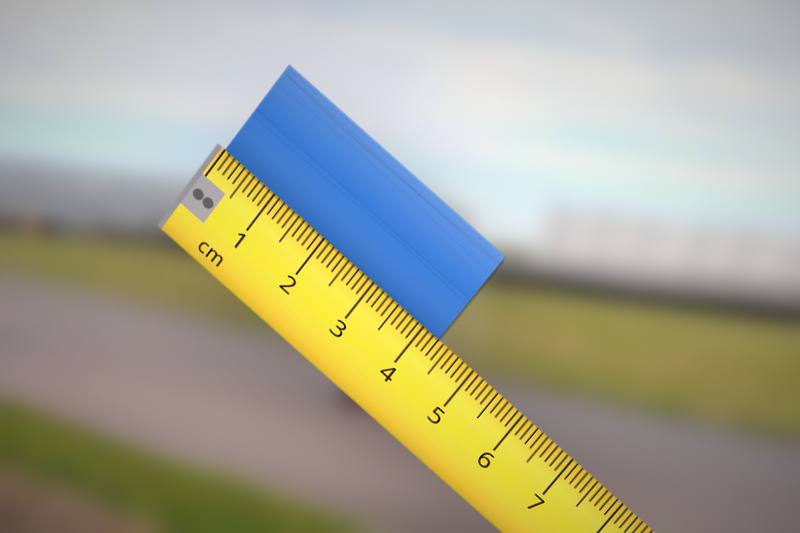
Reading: {"value": 4.3, "unit": "cm"}
